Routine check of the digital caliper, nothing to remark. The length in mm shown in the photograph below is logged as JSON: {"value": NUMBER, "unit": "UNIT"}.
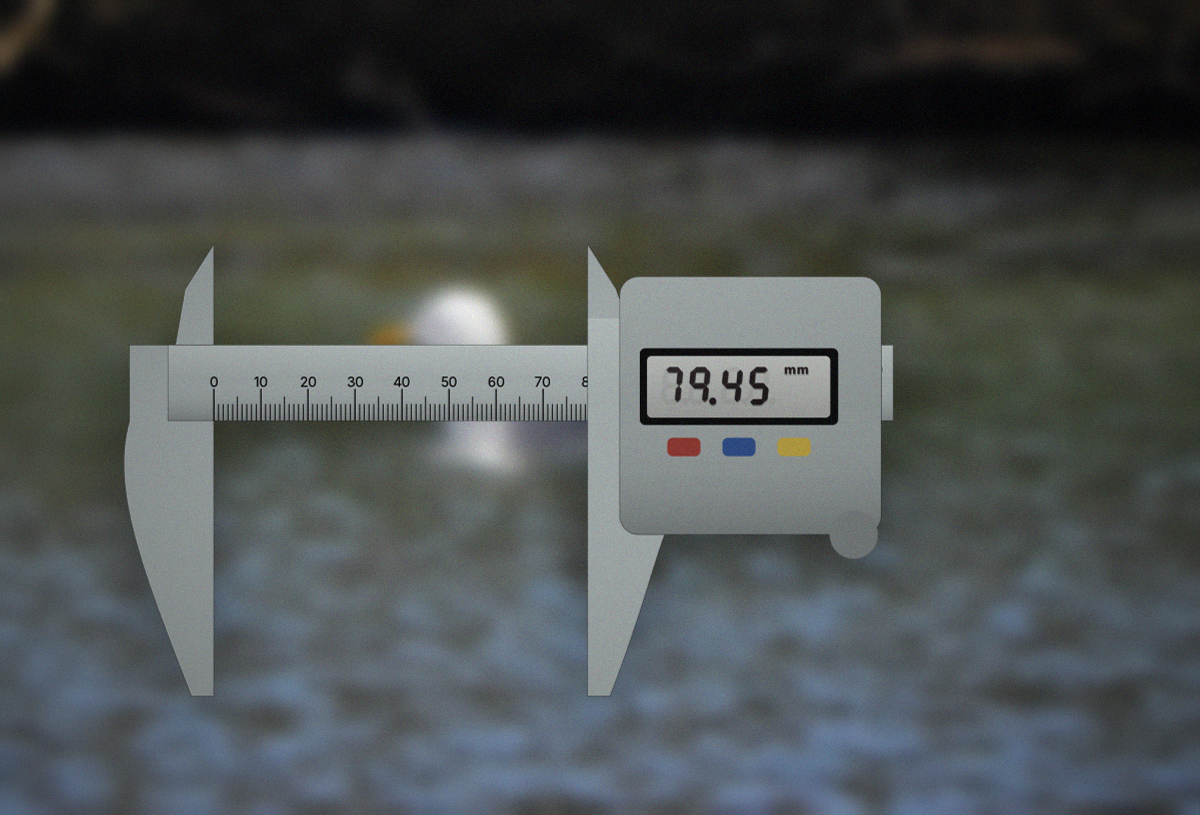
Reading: {"value": 79.45, "unit": "mm"}
